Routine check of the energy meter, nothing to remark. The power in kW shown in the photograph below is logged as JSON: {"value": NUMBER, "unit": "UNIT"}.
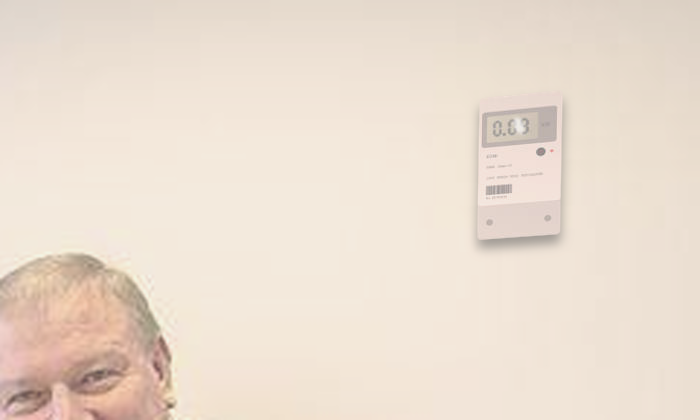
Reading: {"value": 0.09, "unit": "kW"}
